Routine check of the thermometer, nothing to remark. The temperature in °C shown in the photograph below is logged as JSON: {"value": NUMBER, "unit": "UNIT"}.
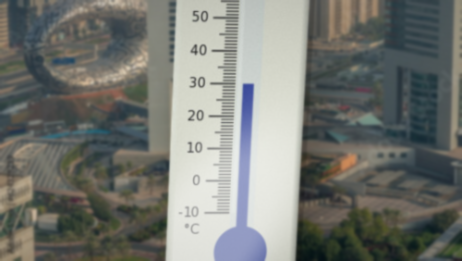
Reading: {"value": 30, "unit": "°C"}
